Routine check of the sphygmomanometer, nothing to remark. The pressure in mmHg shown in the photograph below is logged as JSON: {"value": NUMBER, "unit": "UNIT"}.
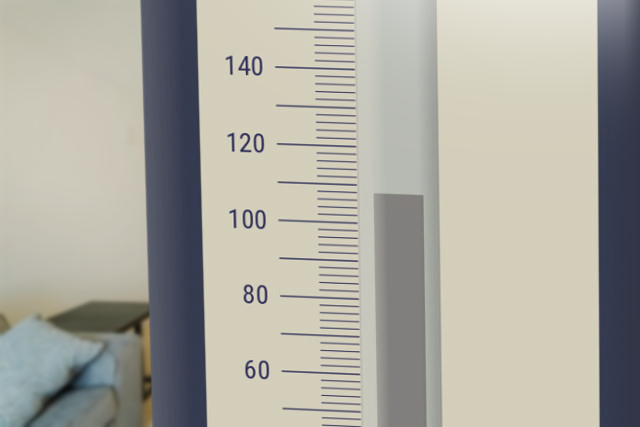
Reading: {"value": 108, "unit": "mmHg"}
